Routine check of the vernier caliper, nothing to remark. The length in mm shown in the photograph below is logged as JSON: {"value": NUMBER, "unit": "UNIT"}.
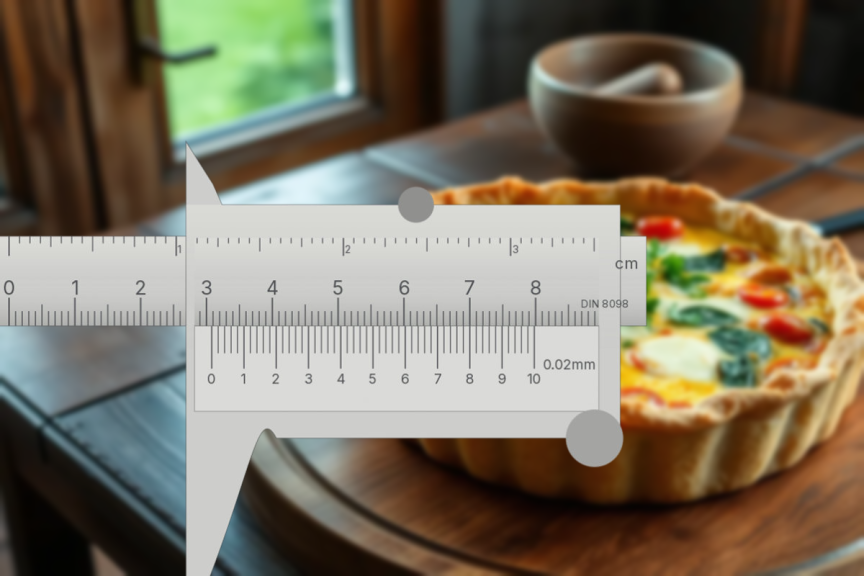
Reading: {"value": 30.8, "unit": "mm"}
